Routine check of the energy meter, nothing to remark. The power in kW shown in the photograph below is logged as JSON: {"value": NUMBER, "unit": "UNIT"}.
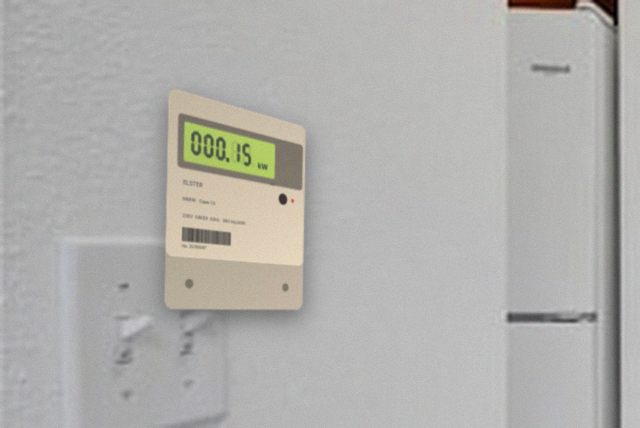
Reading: {"value": 0.15, "unit": "kW"}
